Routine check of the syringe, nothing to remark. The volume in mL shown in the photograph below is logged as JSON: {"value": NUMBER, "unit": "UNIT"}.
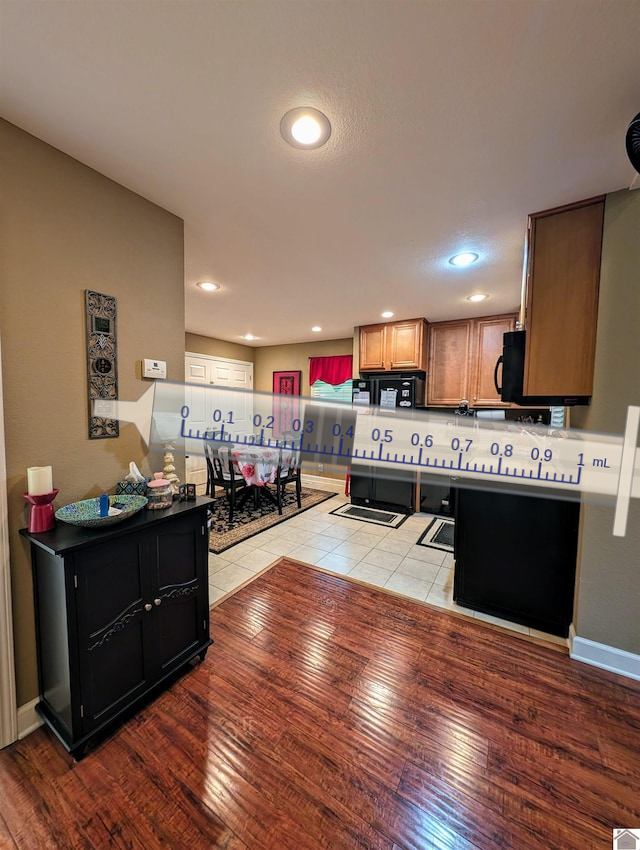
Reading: {"value": 0.3, "unit": "mL"}
